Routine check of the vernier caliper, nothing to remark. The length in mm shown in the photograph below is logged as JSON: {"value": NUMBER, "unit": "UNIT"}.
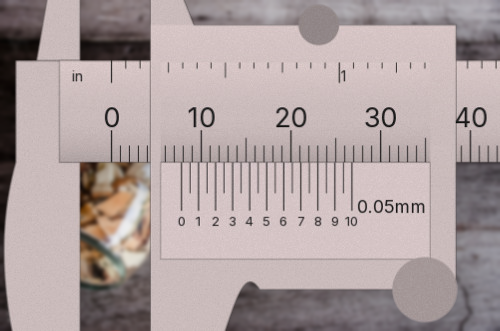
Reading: {"value": 7.8, "unit": "mm"}
